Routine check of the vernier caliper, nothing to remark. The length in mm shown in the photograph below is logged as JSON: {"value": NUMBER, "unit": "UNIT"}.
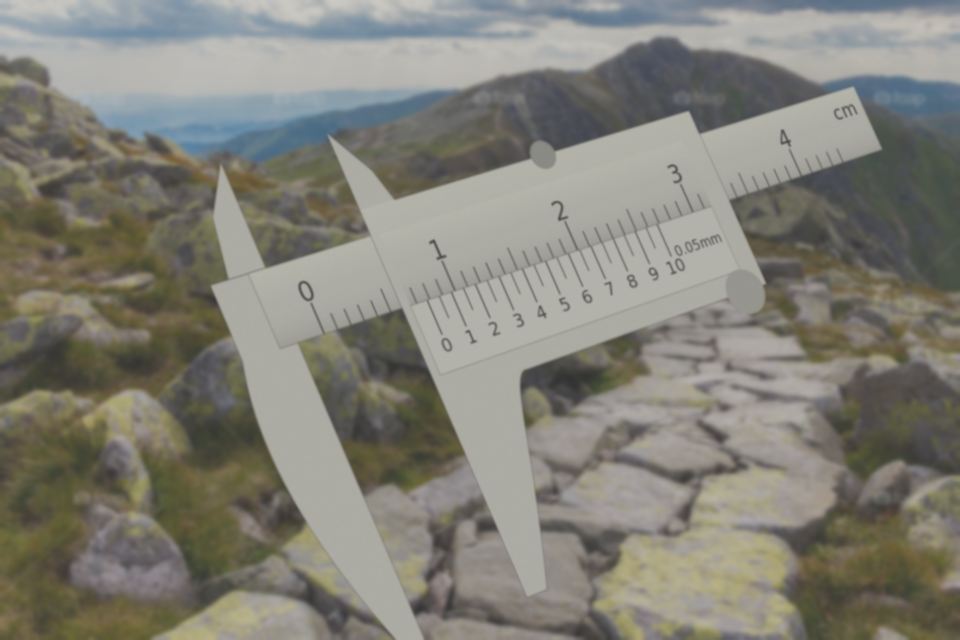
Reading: {"value": 7.8, "unit": "mm"}
